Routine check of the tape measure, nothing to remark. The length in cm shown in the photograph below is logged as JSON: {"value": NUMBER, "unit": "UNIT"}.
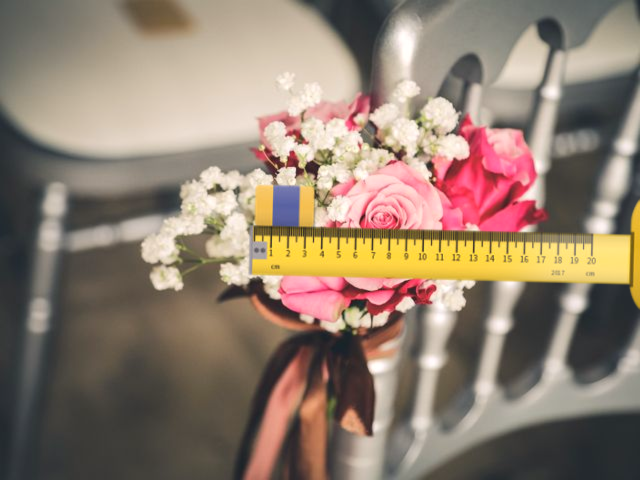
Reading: {"value": 3.5, "unit": "cm"}
